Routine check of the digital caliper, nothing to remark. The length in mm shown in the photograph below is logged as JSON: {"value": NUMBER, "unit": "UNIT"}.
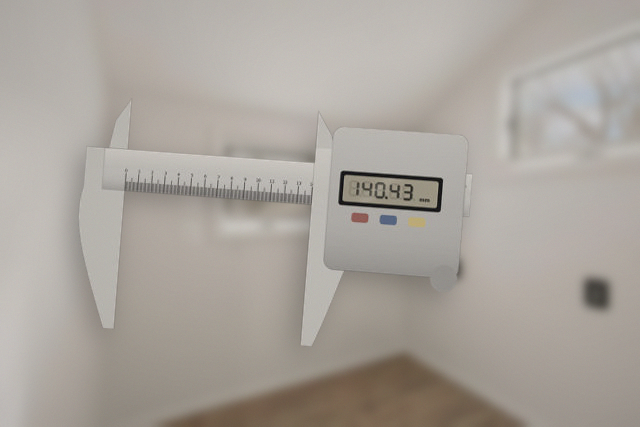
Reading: {"value": 140.43, "unit": "mm"}
